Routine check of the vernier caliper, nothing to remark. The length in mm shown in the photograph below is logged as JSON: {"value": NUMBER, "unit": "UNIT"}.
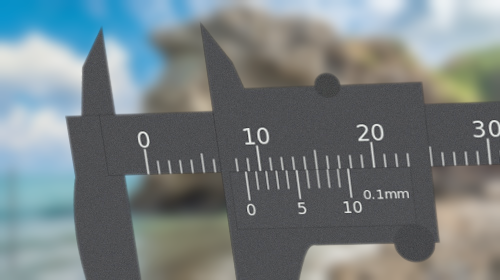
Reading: {"value": 8.7, "unit": "mm"}
